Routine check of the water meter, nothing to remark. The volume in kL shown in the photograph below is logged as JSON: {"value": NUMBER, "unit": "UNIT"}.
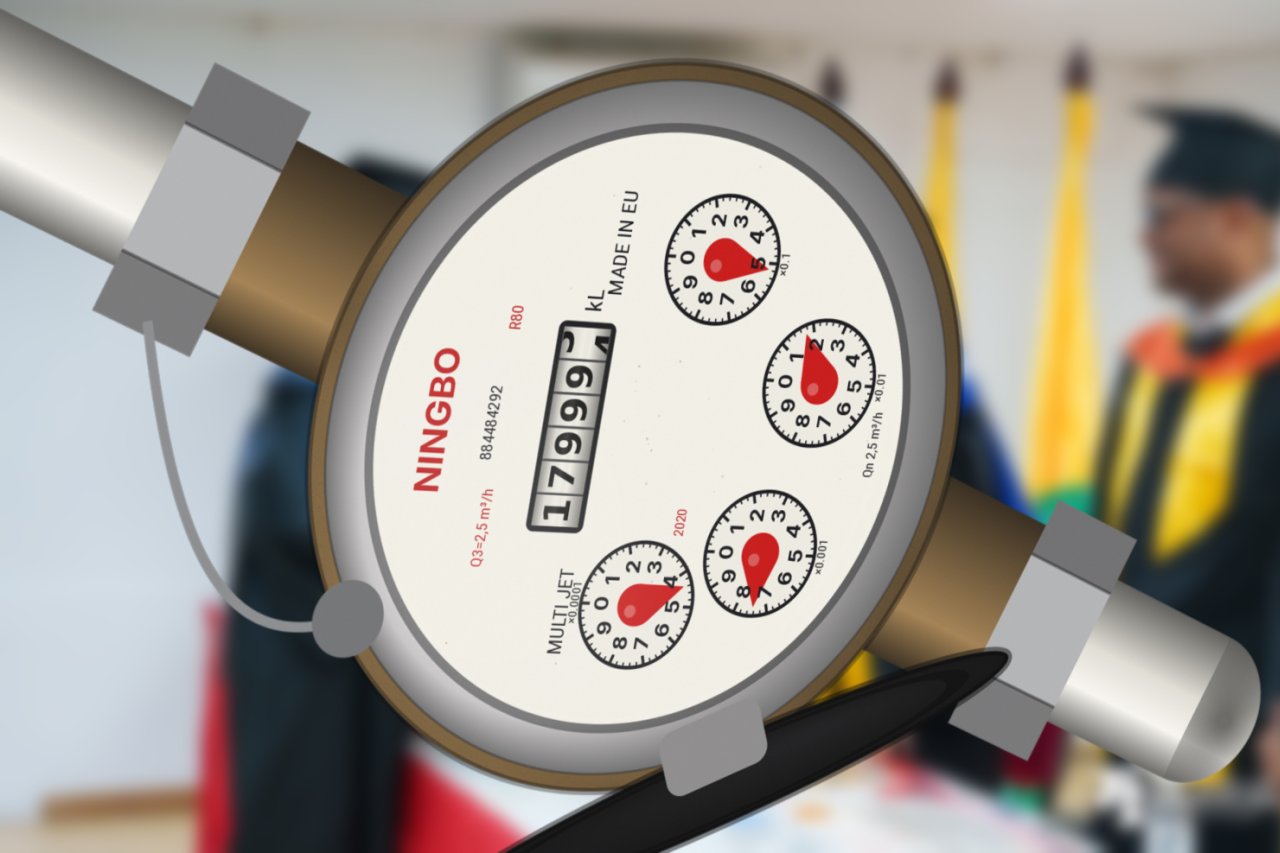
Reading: {"value": 179993.5174, "unit": "kL"}
